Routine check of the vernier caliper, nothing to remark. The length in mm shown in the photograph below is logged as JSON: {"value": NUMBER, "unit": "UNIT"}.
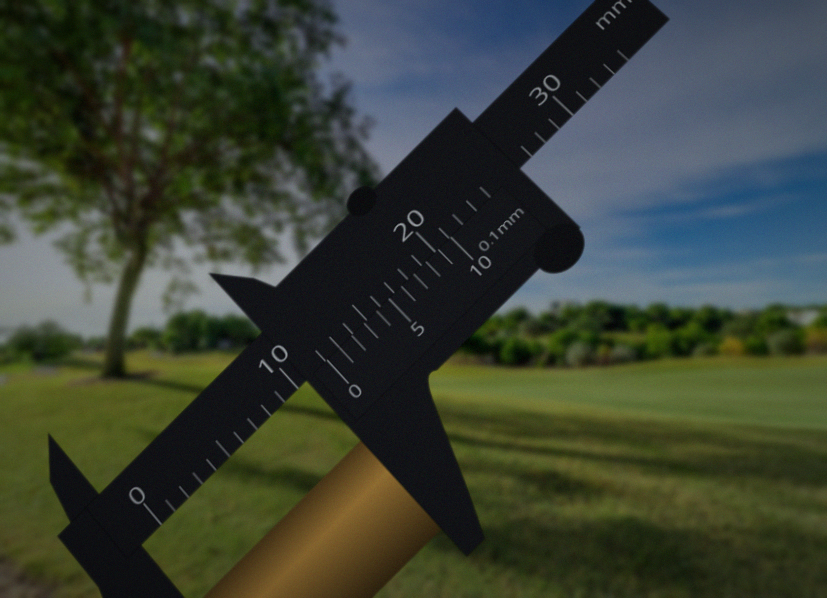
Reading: {"value": 12.1, "unit": "mm"}
